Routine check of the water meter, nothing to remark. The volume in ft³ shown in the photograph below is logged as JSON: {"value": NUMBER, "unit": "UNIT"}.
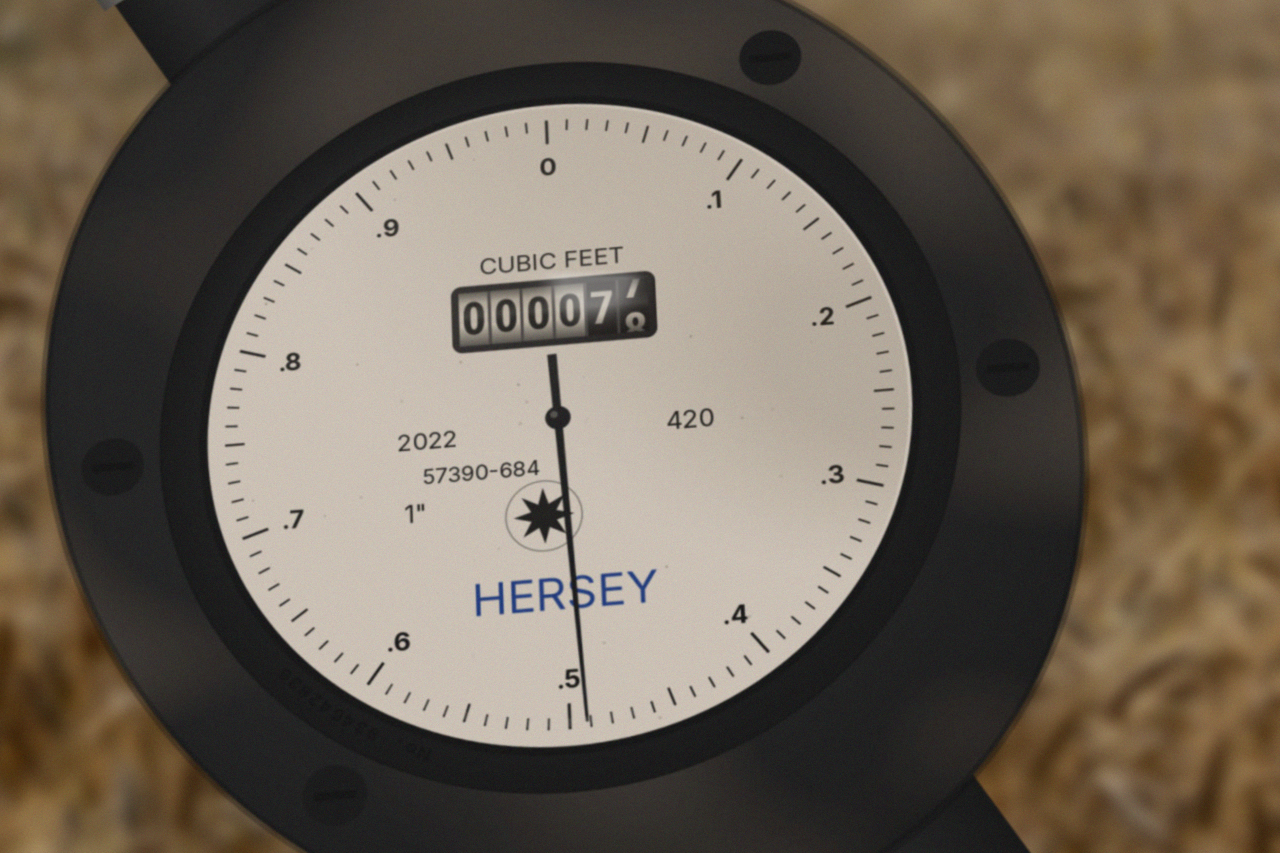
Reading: {"value": 77.49, "unit": "ft³"}
